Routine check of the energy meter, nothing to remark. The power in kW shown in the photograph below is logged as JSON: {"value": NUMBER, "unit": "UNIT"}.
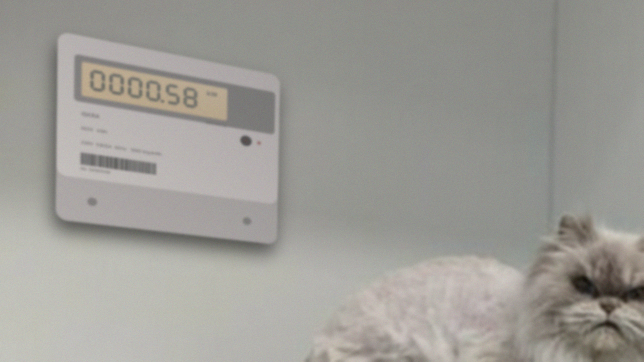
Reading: {"value": 0.58, "unit": "kW"}
